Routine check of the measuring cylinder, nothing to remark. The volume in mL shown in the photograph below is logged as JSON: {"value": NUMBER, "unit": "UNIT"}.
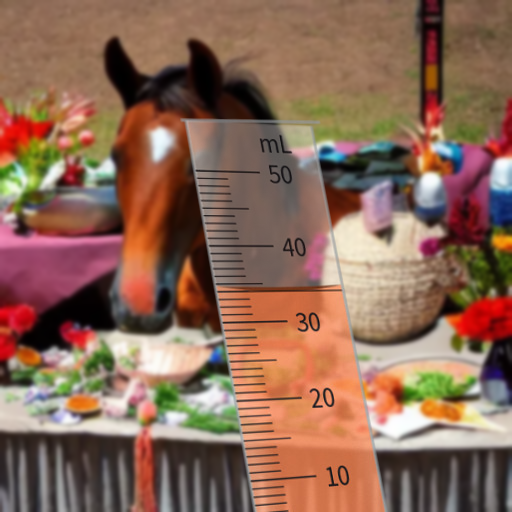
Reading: {"value": 34, "unit": "mL"}
